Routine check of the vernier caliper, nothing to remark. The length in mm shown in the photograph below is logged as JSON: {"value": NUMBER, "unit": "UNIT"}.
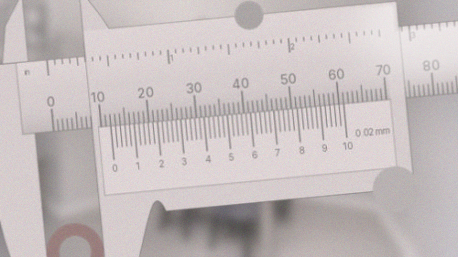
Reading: {"value": 12.0, "unit": "mm"}
